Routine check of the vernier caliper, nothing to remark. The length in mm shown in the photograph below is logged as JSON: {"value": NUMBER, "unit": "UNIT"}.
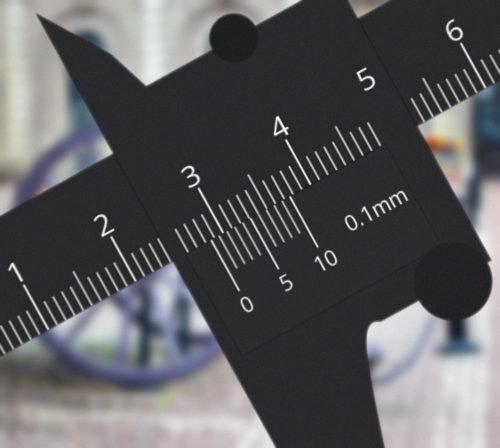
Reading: {"value": 28.6, "unit": "mm"}
